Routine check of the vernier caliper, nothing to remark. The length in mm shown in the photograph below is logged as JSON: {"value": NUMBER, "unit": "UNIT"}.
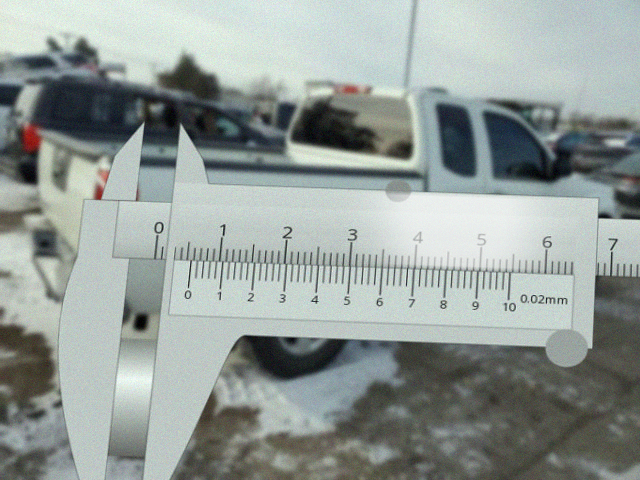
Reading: {"value": 5.6, "unit": "mm"}
